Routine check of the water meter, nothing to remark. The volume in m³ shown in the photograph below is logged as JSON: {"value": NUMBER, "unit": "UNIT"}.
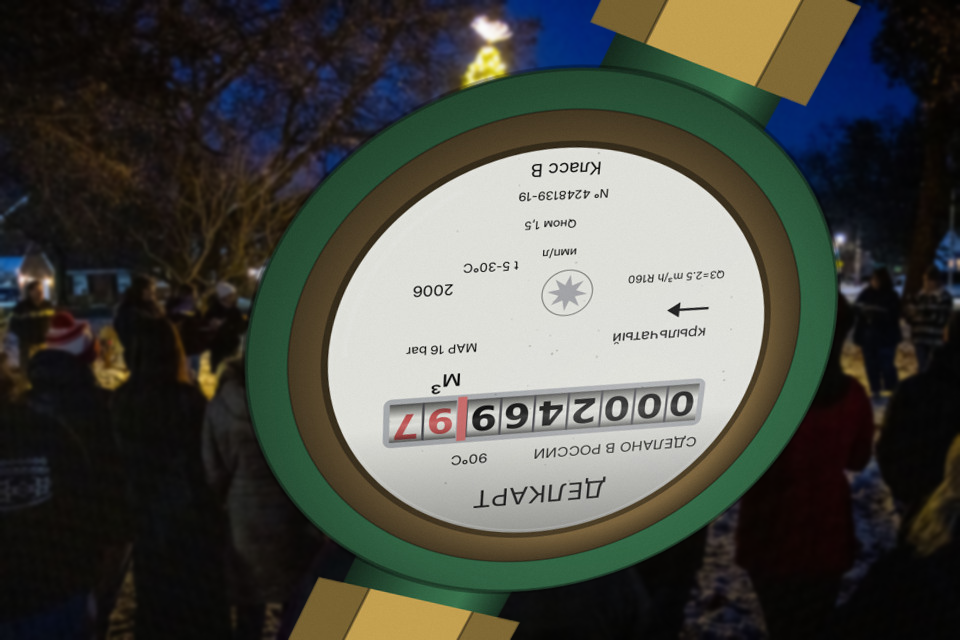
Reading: {"value": 2469.97, "unit": "m³"}
